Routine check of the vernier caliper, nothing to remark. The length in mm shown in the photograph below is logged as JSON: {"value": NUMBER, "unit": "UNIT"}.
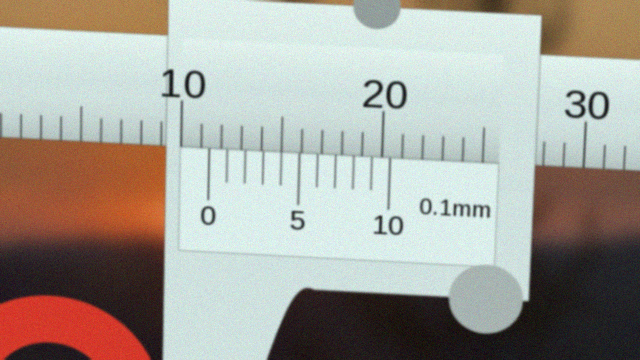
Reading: {"value": 11.4, "unit": "mm"}
